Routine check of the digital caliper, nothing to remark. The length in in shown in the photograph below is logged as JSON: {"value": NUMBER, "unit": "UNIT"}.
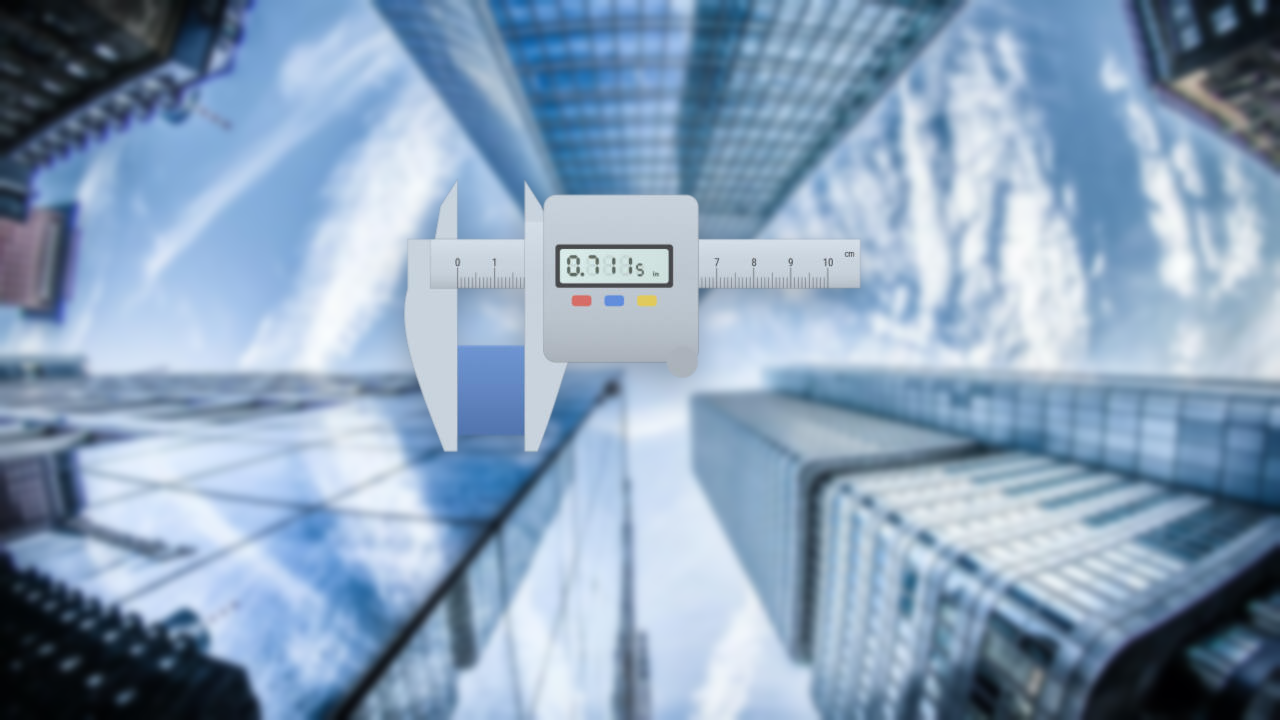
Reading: {"value": 0.7115, "unit": "in"}
